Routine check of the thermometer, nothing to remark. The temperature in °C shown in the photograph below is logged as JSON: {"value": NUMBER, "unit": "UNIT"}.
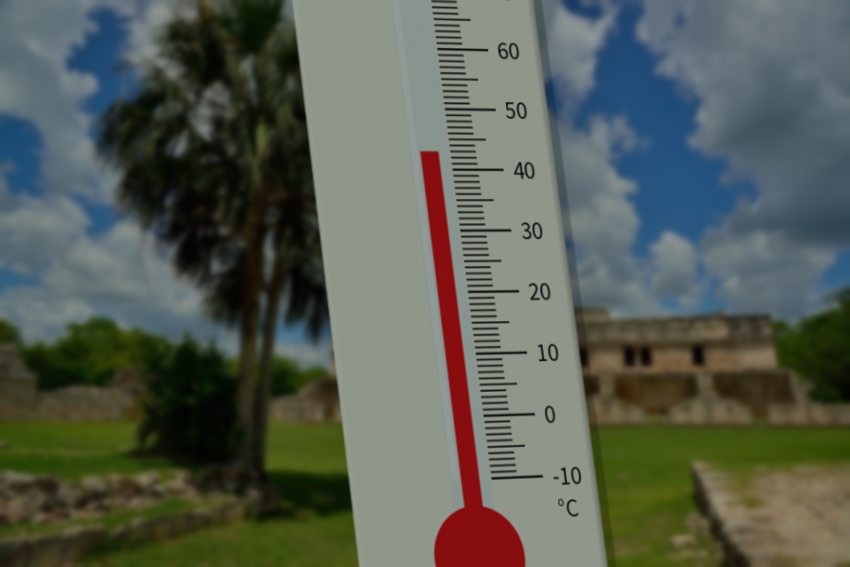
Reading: {"value": 43, "unit": "°C"}
